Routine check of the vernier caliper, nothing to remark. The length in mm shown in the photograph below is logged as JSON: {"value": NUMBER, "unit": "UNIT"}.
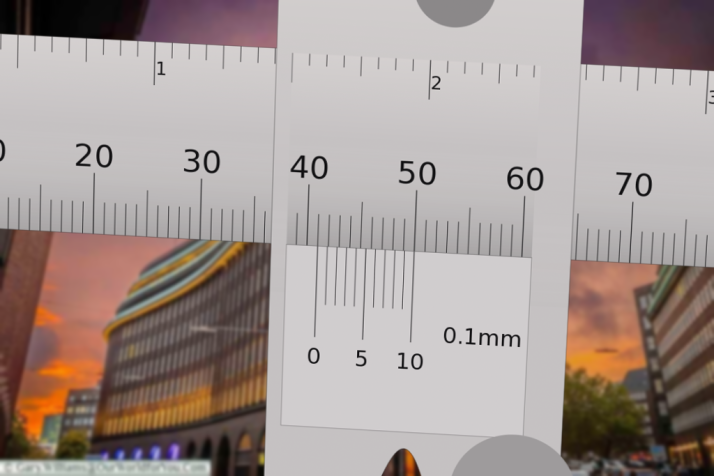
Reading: {"value": 41.0, "unit": "mm"}
